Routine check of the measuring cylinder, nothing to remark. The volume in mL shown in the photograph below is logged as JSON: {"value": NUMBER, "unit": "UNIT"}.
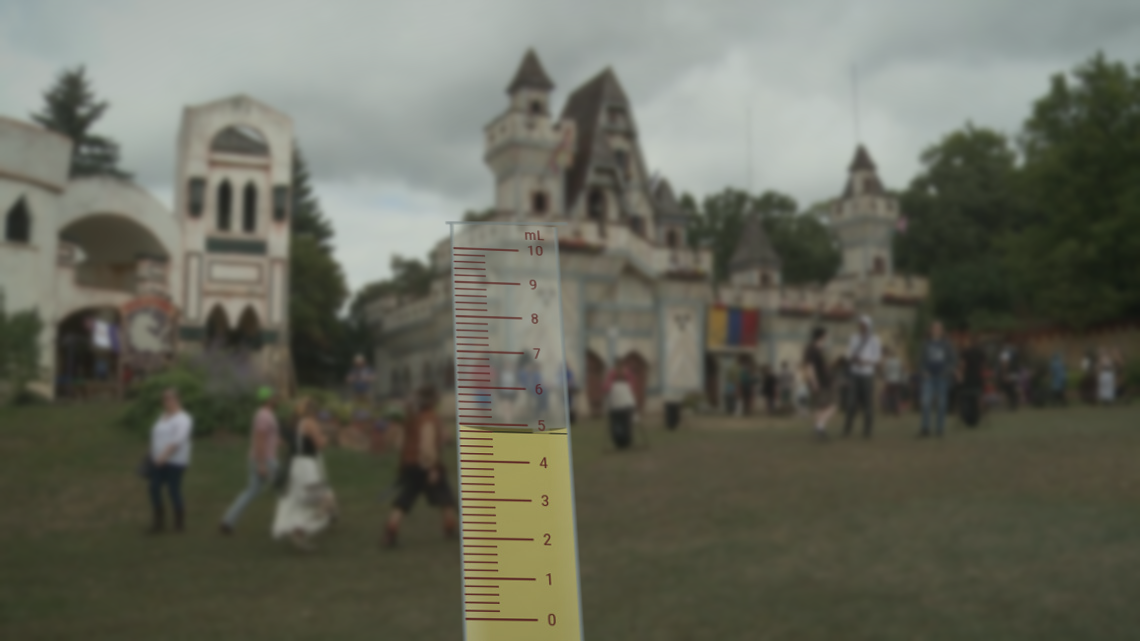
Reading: {"value": 4.8, "unit": "mL"}
